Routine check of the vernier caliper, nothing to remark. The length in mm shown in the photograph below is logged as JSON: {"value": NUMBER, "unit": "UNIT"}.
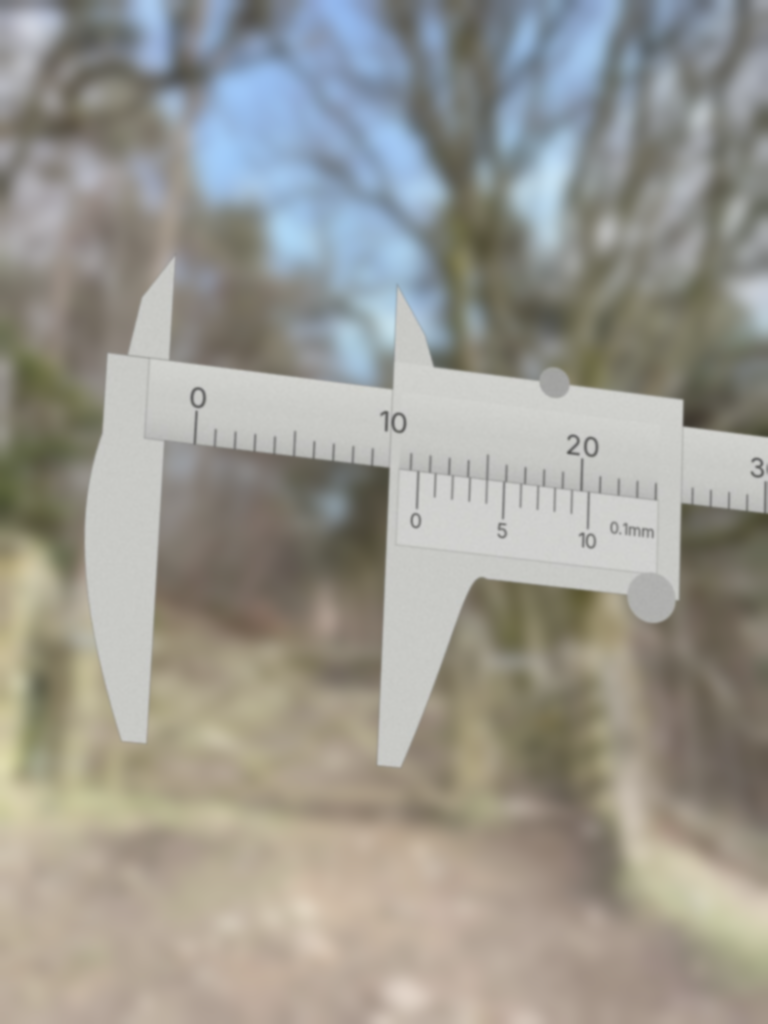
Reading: {"value": 11.4, "unit": "mm"}
